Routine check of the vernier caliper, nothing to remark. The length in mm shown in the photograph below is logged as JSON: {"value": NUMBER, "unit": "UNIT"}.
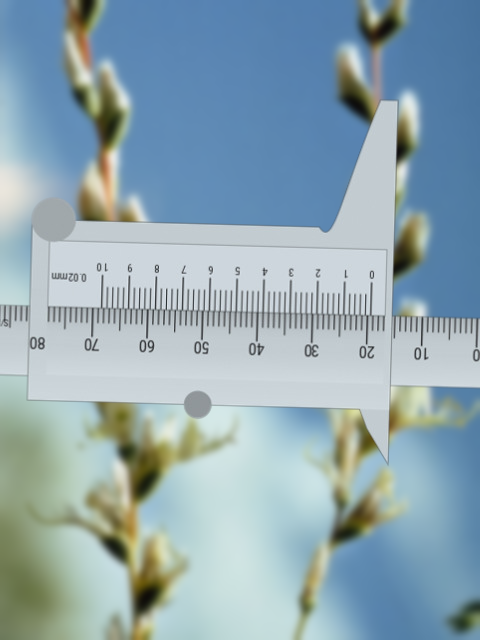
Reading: {"value": 19.4, "unit": "mm"}
